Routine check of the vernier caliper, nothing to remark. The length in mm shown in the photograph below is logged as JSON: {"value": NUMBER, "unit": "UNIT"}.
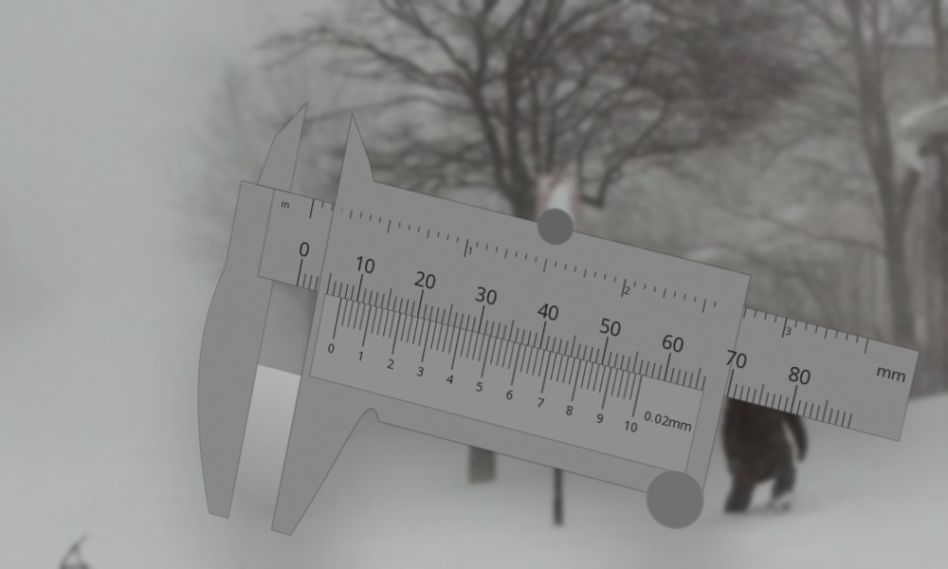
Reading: {"value": 7.4, "unit": "mm"}
